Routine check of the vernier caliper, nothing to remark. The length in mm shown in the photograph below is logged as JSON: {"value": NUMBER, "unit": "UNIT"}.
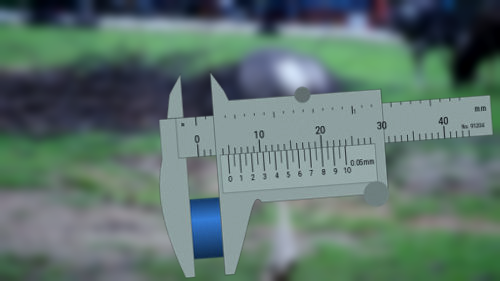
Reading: {"value": 4.8, "unit": "mm"}
